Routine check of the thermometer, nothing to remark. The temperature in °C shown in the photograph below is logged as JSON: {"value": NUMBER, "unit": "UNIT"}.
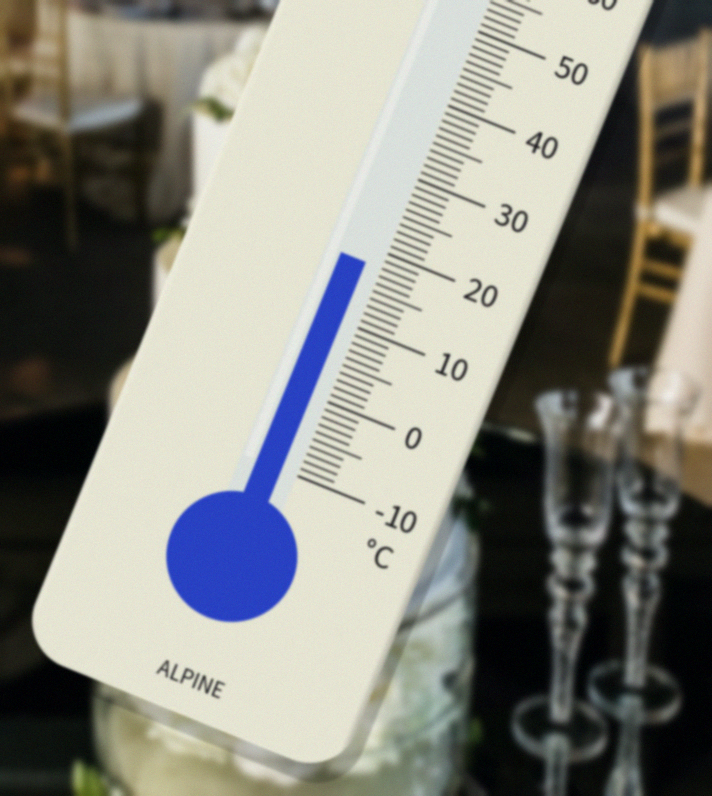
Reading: {"value": 18, "unit": "°C"}
